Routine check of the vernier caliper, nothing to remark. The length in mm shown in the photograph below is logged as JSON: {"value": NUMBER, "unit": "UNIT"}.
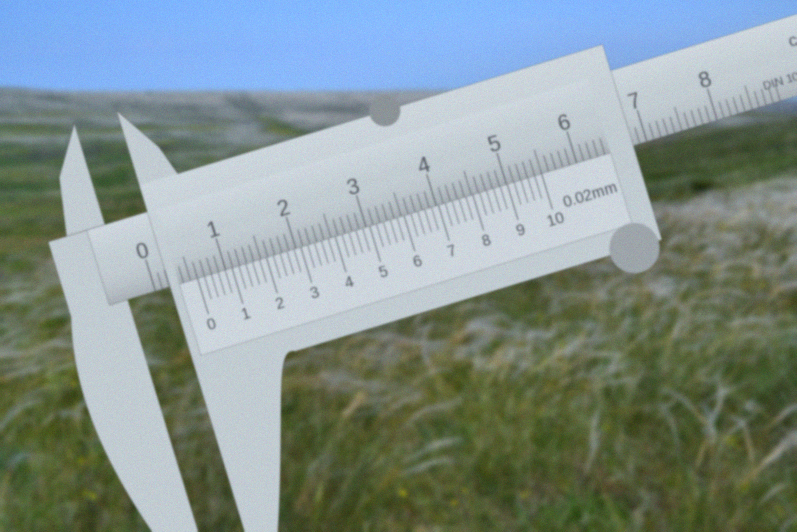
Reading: {"value": 6.0, "unit": "mm"}
